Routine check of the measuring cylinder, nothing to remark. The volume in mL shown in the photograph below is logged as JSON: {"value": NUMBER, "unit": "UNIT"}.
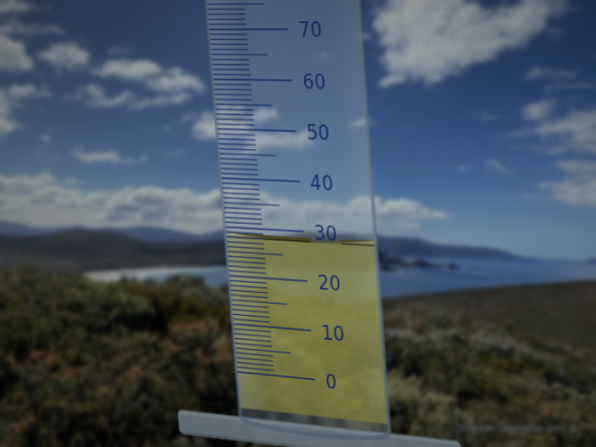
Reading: {"value": 28, "unit": "mL"}
